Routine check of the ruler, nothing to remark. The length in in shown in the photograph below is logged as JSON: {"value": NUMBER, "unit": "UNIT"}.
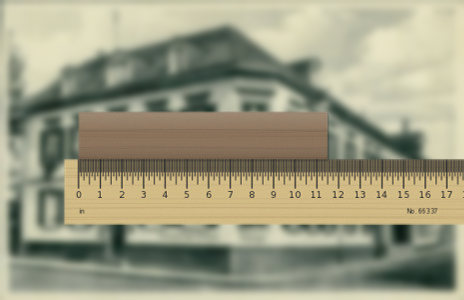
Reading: {"value": 11.5, "unit": "in"}
